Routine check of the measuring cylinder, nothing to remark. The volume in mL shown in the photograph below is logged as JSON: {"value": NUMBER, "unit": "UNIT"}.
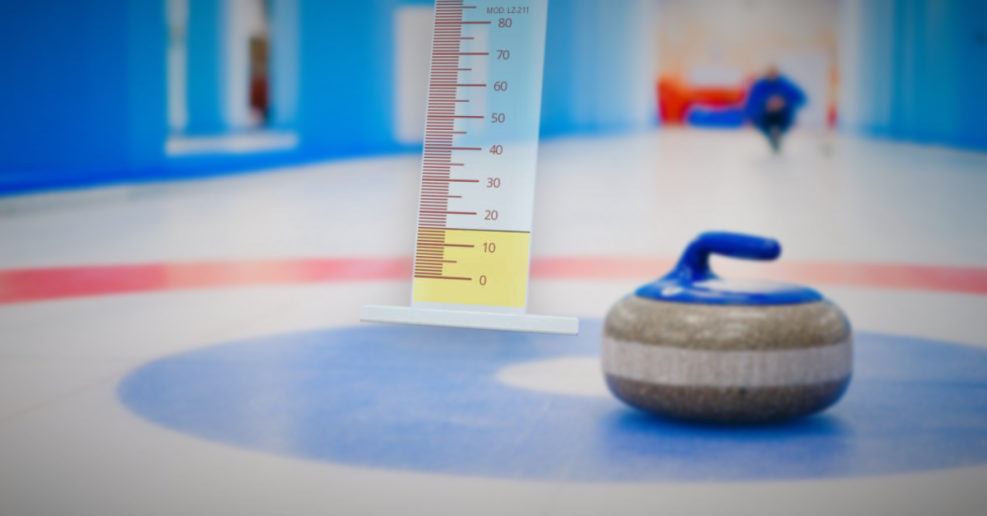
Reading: {"value": 15, "unit": "mL"}
